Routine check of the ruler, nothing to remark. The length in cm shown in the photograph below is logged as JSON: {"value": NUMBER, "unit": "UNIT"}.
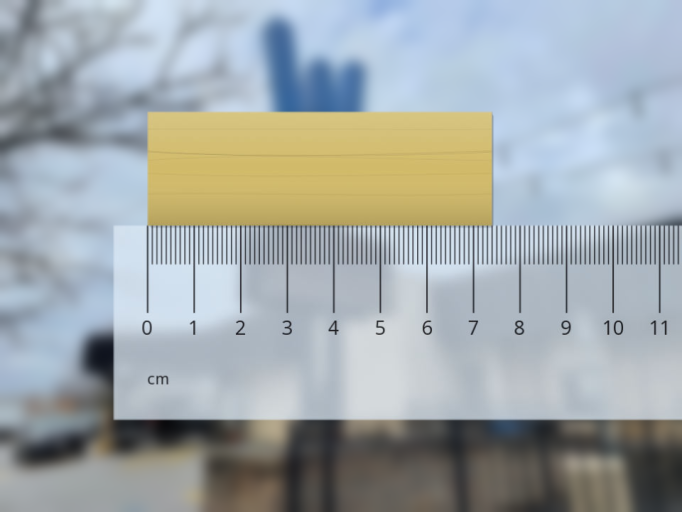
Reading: {"value": 7.4, "unit": "cm"}
